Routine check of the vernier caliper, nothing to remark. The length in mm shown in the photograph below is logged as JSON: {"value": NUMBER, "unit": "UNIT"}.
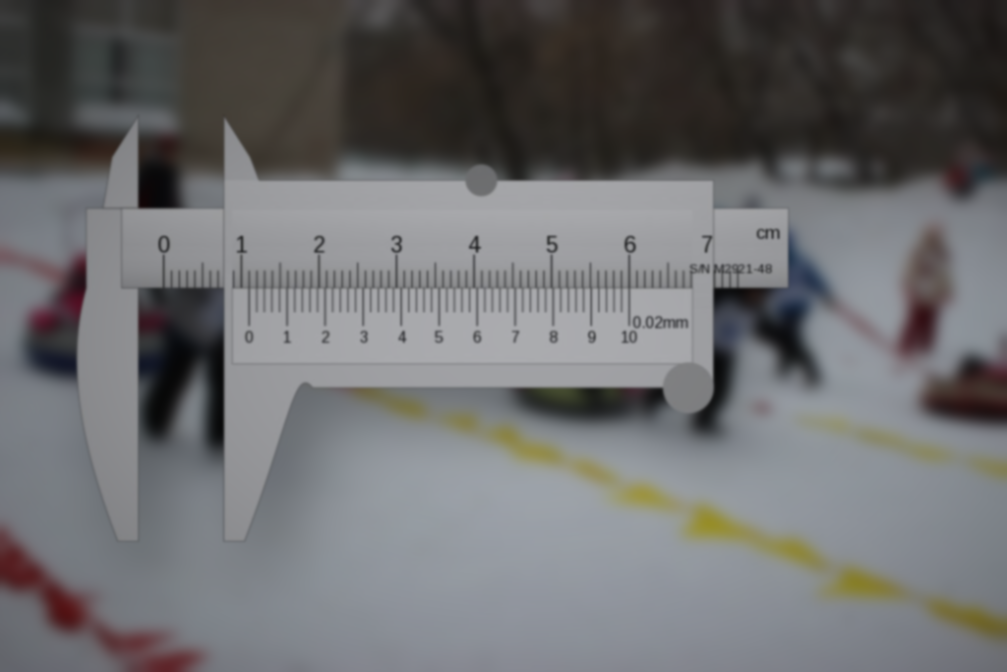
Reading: {"value": 11.0, "unit": "mm"}
